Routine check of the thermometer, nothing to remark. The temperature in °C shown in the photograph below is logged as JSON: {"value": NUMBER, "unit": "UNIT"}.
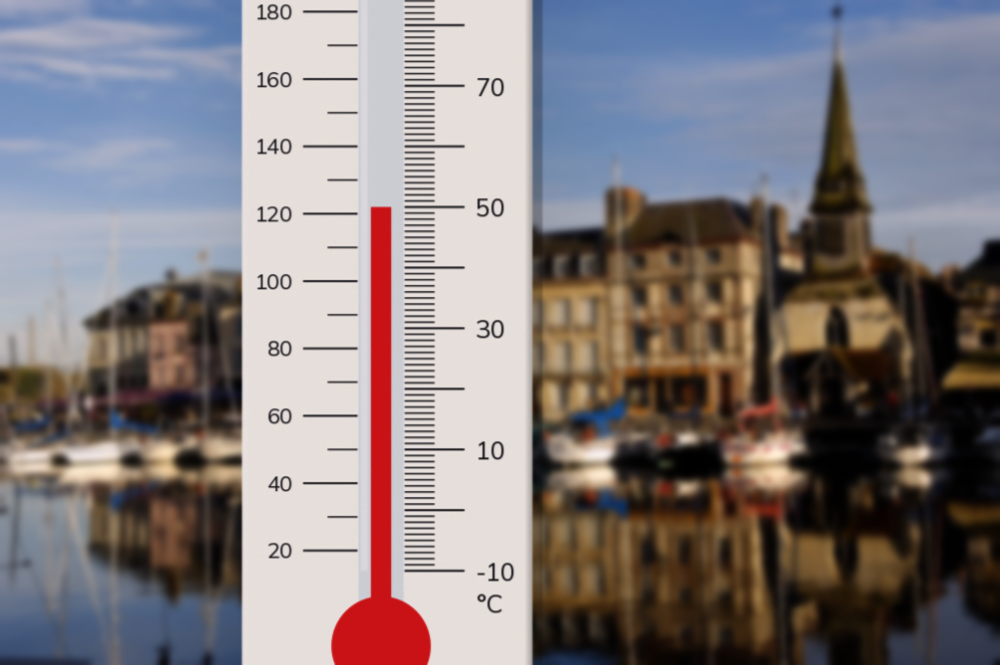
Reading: {"value": 50, "unit": "°C"}
